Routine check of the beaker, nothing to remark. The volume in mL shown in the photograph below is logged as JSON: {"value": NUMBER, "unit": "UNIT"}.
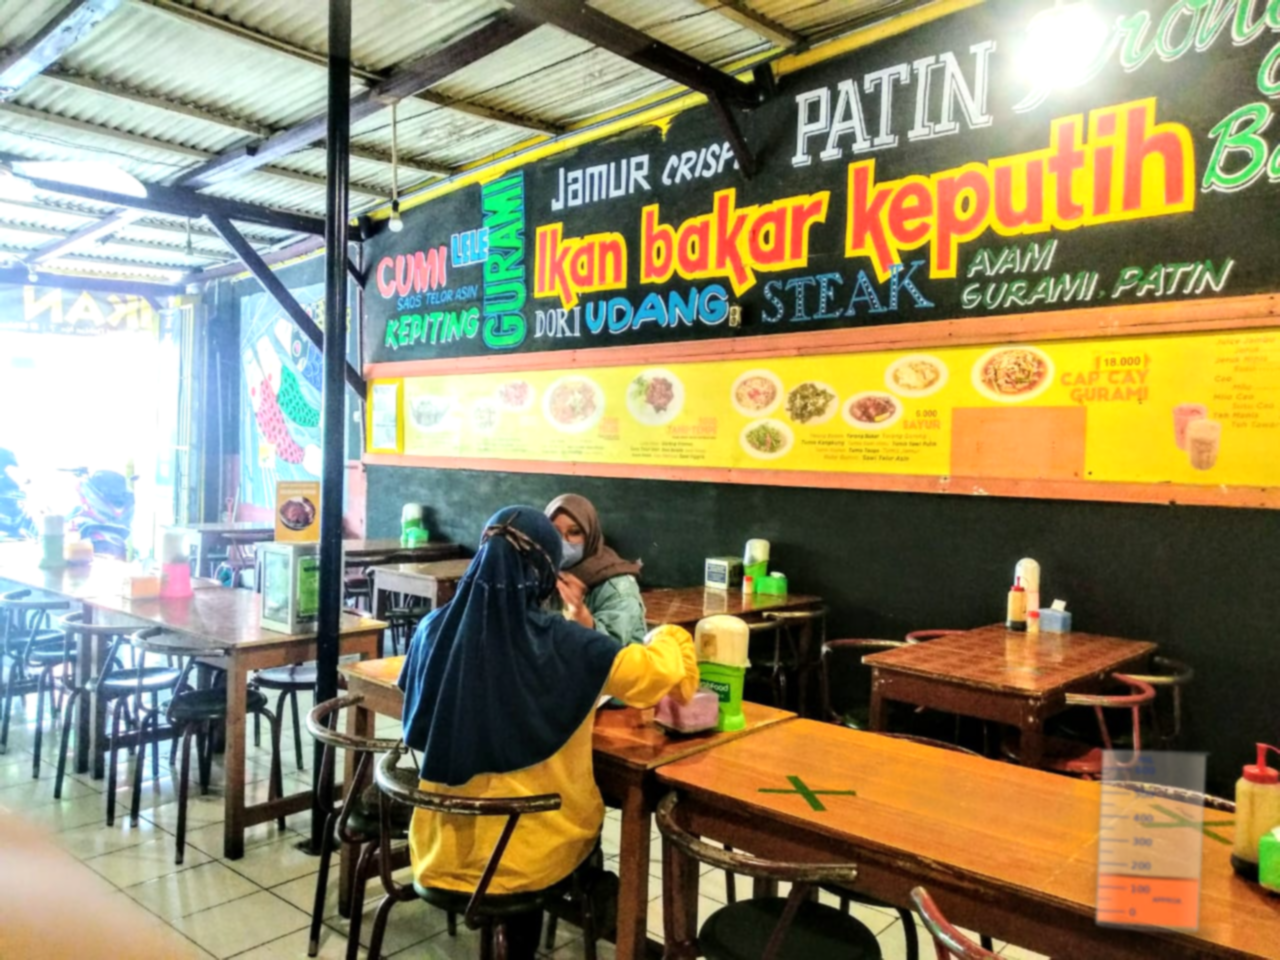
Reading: {"value": 150, "unit": "mL"}
